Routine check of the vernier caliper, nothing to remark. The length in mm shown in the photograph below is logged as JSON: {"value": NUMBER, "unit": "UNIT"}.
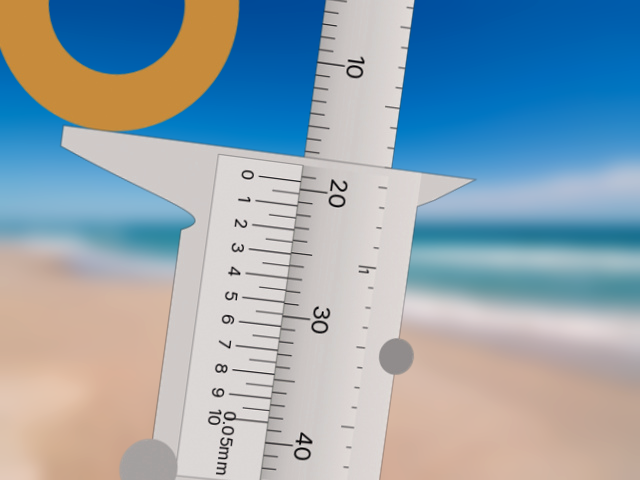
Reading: {"value": 19.4, "unit": "mm"}
